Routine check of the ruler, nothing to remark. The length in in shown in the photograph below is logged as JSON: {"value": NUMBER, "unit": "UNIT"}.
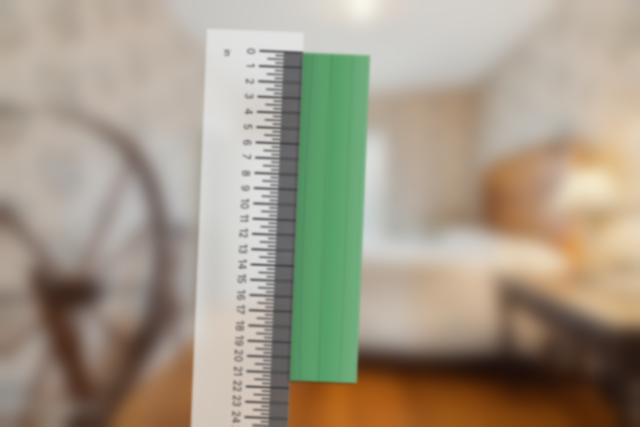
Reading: {"value": 21.5, "unit": "in"}
